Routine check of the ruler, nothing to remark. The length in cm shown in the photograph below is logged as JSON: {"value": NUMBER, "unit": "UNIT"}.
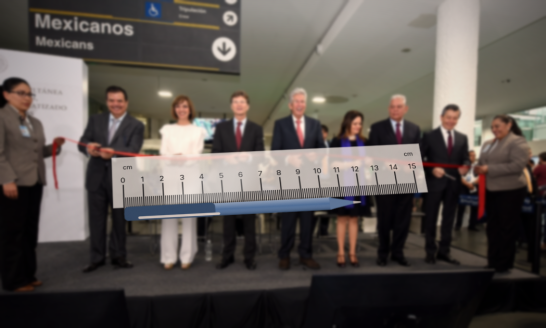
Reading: {"value": 12, "unit": "cm"}
